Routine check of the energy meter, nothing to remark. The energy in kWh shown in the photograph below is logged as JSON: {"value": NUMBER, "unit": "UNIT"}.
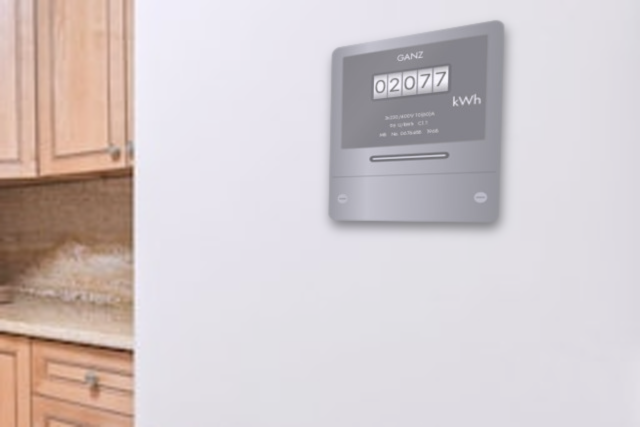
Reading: {"value": 2077, "unit": "kWh"}
